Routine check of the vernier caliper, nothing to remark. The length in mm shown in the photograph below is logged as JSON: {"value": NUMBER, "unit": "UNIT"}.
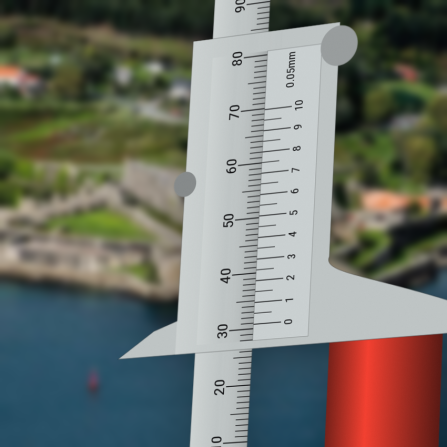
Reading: {"value": 30.8, "unit": "mm"}
